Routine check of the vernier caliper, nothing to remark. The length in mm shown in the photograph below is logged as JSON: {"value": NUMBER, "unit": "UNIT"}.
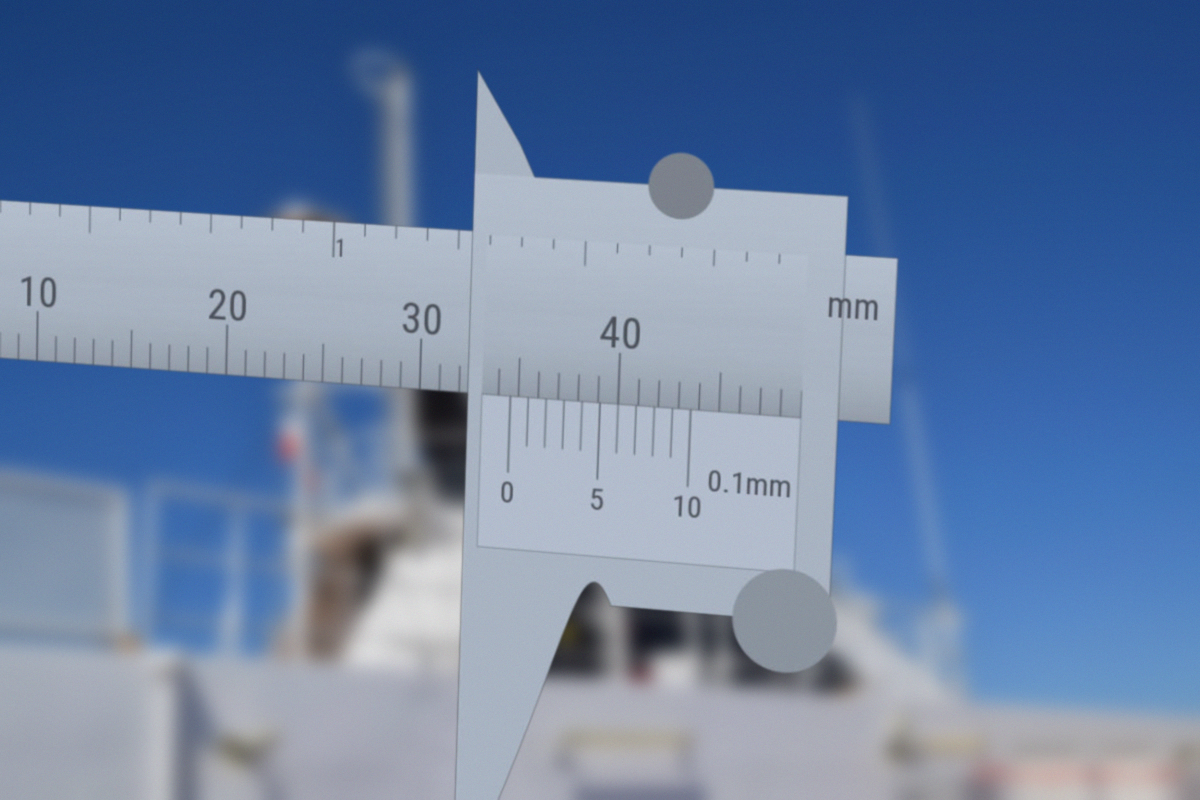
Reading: {"value": 34.6, "unit": "mm"}
